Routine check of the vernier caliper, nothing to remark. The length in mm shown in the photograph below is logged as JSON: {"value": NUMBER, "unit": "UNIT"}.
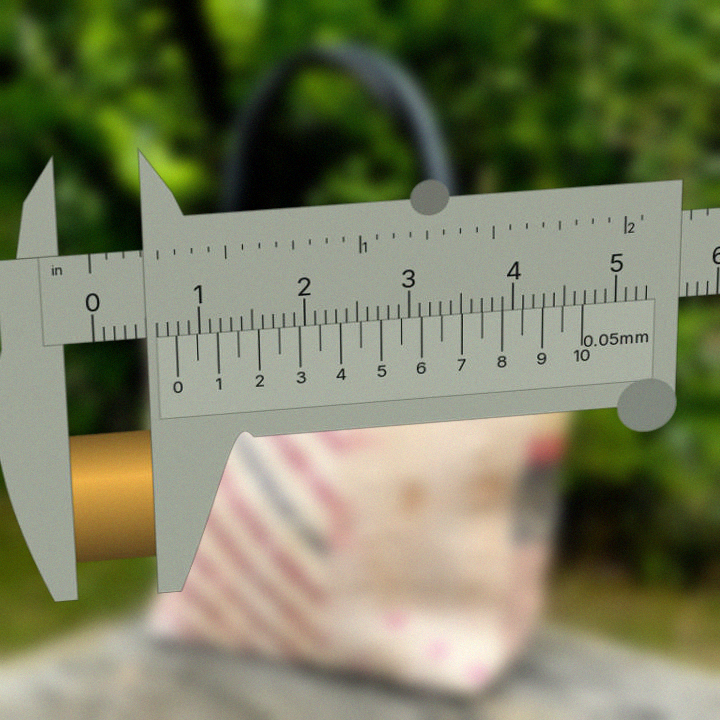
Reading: {"value": 7.8, "unit": "mm"}
